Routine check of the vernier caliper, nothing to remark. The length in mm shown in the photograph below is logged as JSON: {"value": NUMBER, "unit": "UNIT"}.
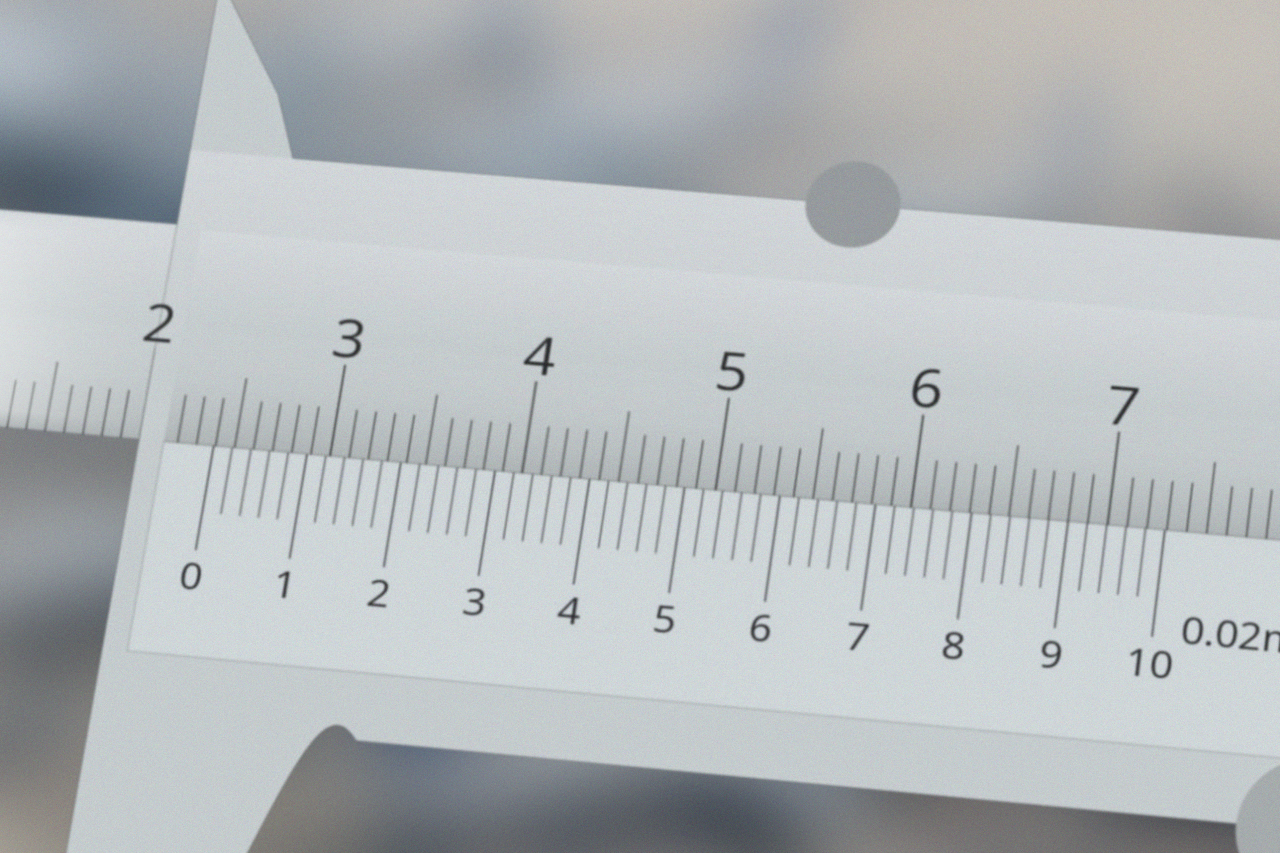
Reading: {"value": 23.9, "unit": "mm"}
